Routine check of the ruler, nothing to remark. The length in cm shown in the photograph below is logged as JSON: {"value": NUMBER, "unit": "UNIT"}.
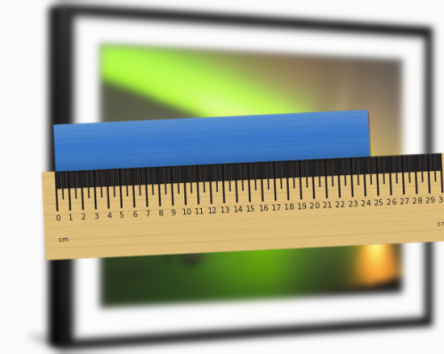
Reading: {"value": 24.5, "unit": "cm"}
